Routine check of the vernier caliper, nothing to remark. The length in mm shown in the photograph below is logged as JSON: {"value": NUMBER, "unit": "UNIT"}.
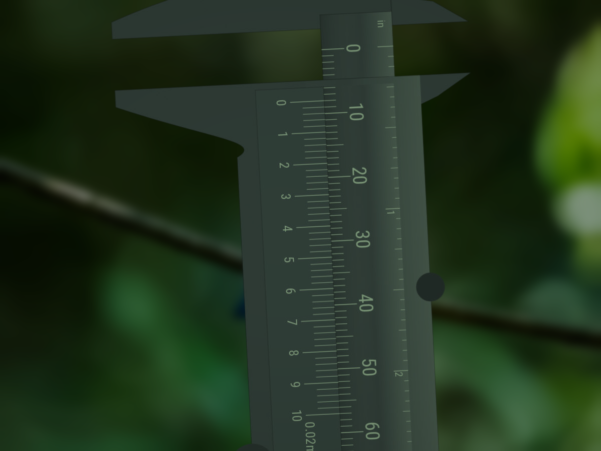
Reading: {"value": 8.0, "unit": "mm"}
